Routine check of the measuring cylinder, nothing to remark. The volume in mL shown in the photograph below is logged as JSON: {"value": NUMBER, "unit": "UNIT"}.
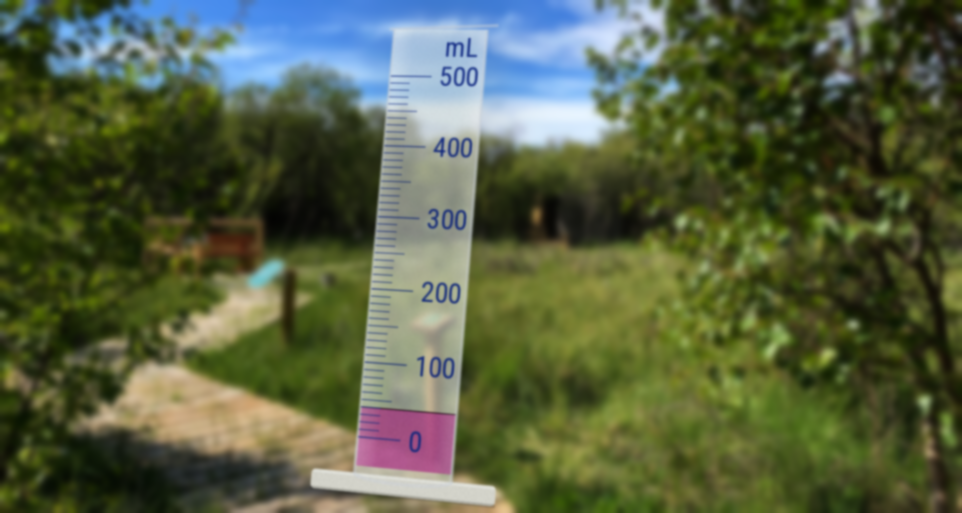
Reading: {"value": 40, "unit": "mL"}
